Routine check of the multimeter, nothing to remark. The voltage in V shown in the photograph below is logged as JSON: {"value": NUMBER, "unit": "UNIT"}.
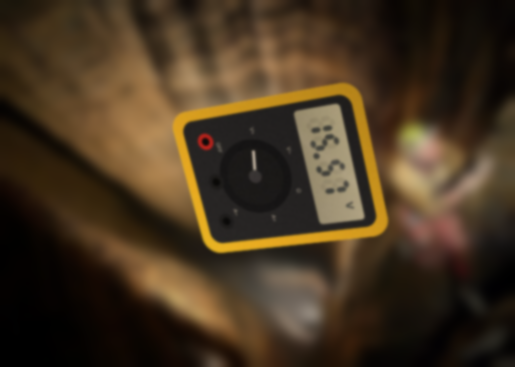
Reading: {"value": 15.57, "unit": "V"}
